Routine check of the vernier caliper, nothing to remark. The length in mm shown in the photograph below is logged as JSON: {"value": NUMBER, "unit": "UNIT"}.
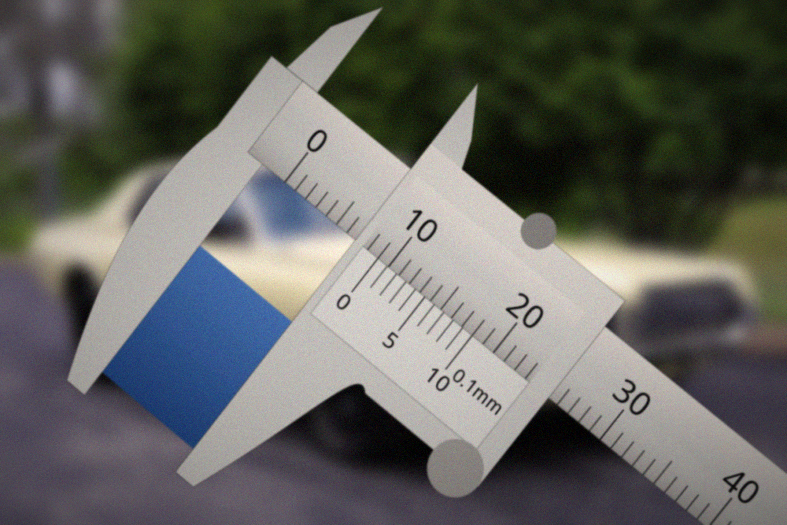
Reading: {"value": 9.0, "unit": "mm"}
